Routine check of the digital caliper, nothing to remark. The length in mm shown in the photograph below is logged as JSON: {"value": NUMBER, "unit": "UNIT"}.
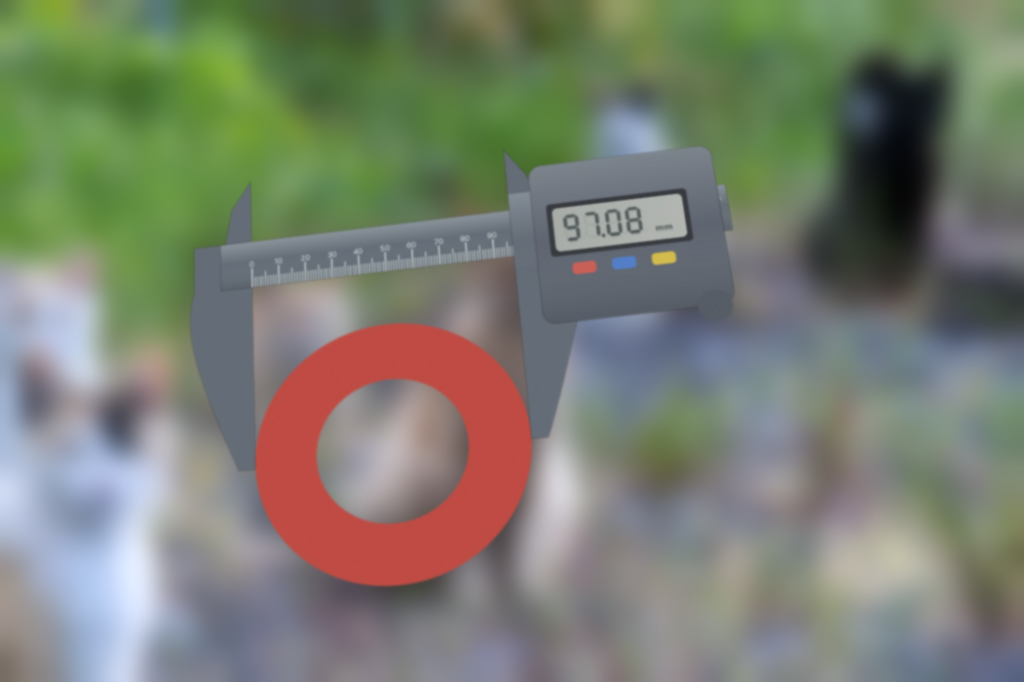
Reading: {"value": 97.08, "unit": "mm"}
